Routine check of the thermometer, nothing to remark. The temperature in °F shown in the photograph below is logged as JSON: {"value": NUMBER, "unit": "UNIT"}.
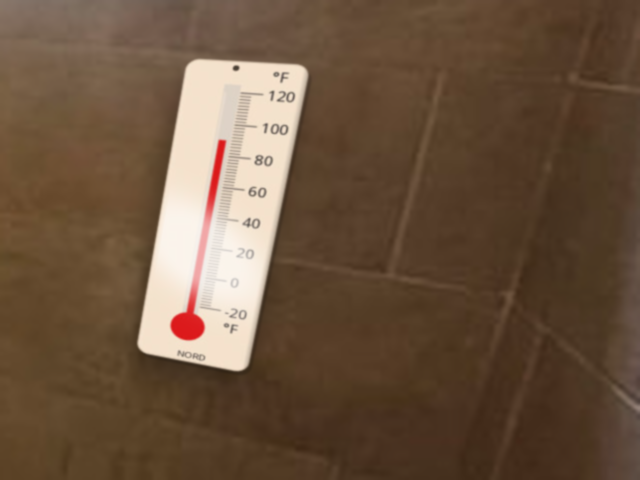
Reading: {"value": 90, "unit": "°F"}
